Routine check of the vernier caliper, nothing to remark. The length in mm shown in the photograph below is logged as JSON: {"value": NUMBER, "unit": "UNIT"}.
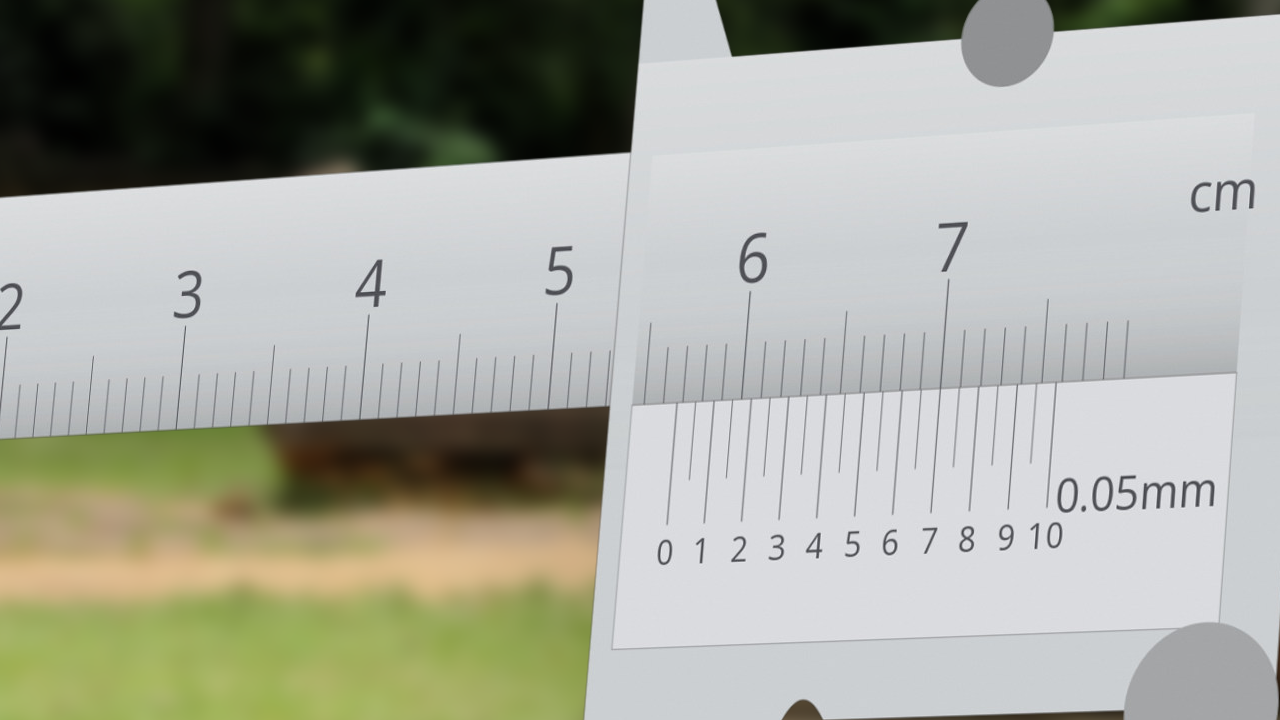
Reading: {"value": 56.7, "unit": "mm"}
